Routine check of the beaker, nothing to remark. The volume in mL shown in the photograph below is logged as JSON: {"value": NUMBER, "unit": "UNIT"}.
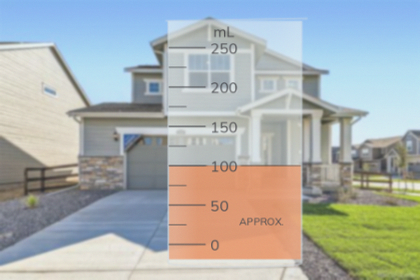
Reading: {"value": 100, "unit": "mL"}
